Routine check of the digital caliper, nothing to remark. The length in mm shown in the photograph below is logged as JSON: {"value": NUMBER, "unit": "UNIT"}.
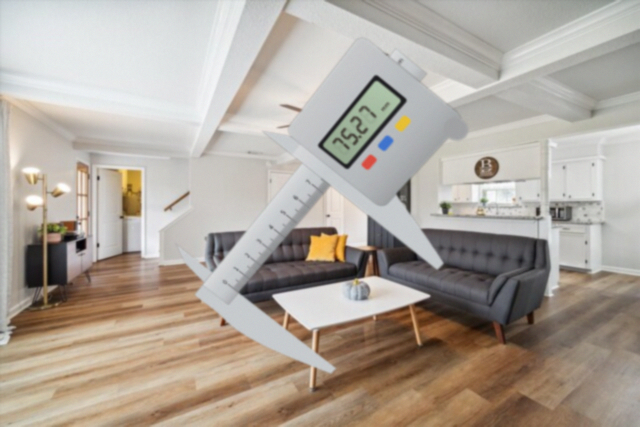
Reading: {"value": 75.27, "unit": "mm"}
